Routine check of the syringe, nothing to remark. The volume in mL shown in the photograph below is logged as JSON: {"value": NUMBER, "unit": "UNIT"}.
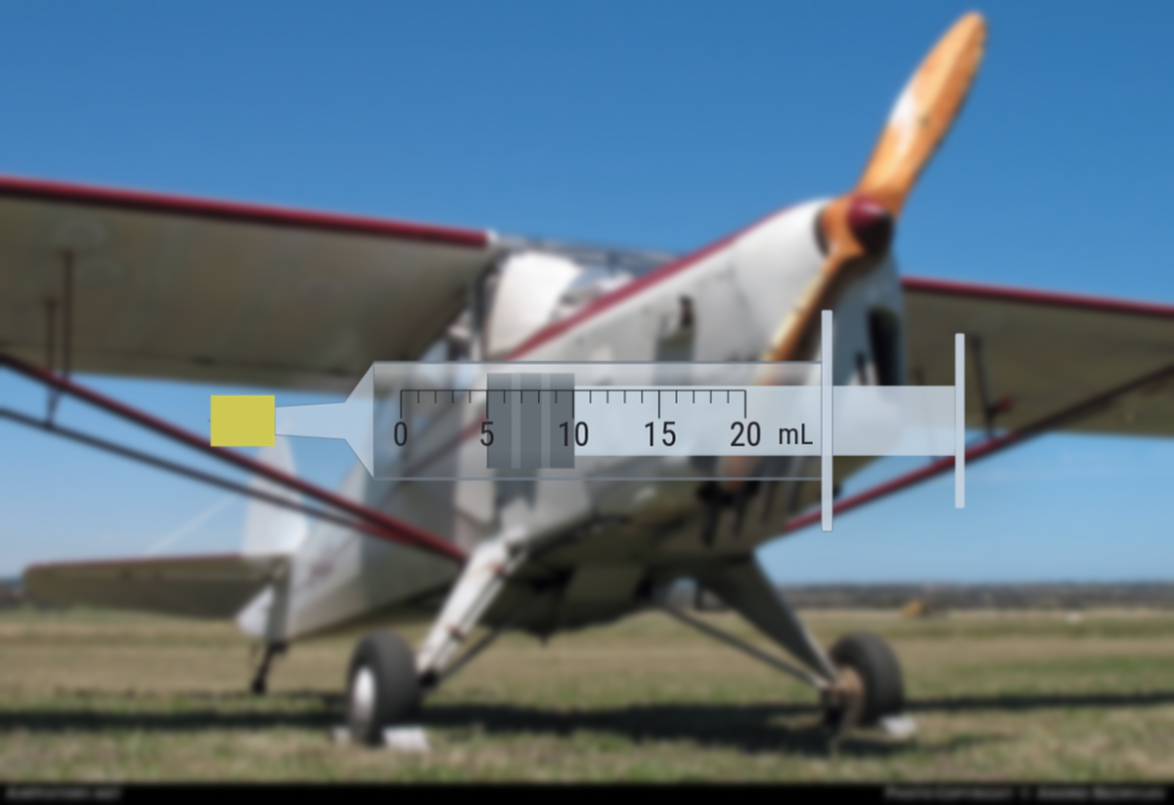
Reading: {"value": 5, "unit": "mL"}
